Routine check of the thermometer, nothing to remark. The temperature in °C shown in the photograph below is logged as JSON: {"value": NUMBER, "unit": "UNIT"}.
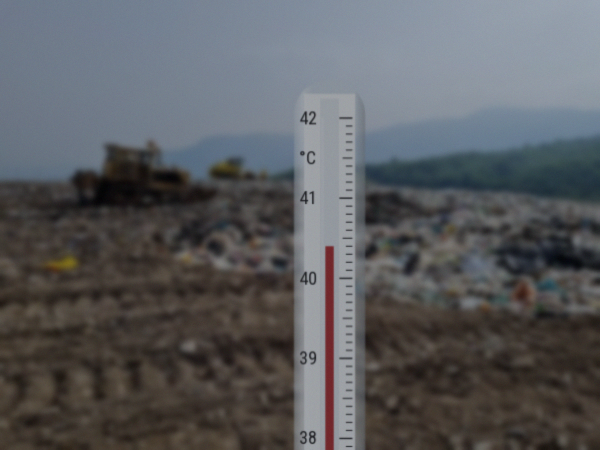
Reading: {"value": 40.4, "unit": "°C"}
